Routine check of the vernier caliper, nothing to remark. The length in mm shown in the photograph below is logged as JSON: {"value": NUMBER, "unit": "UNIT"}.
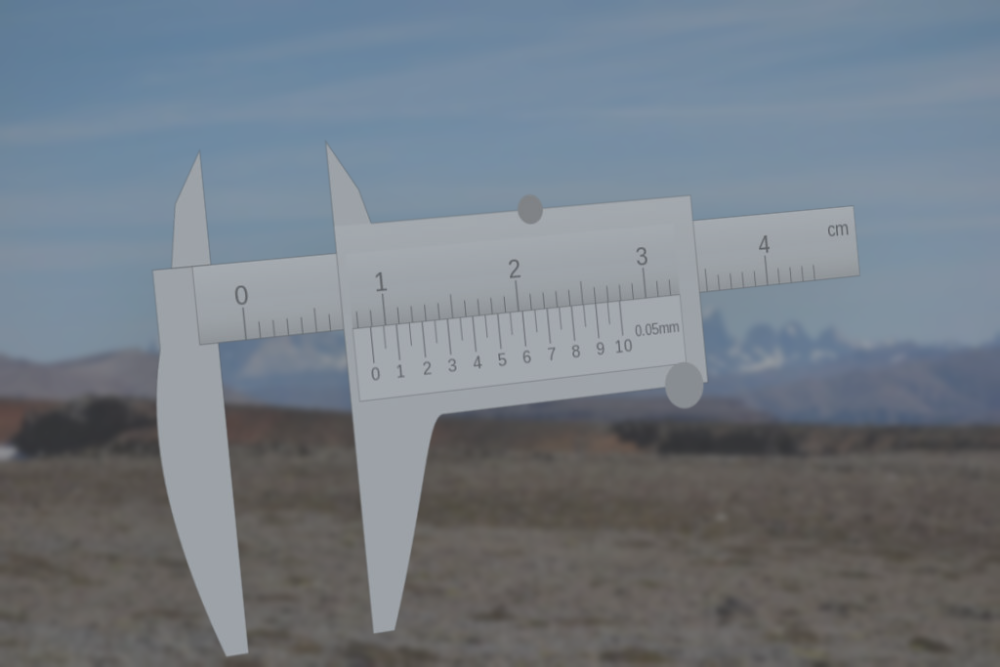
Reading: {"value": 8.9, "unit": "mm"}
